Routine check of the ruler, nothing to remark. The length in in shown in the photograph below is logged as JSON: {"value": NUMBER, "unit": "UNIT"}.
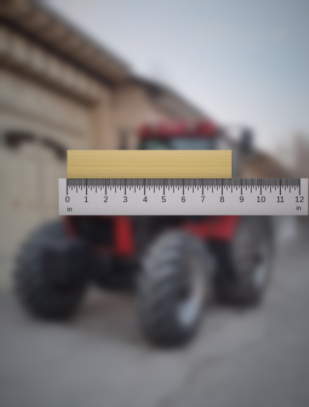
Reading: {"value": 8.5, "unit": "in"}
